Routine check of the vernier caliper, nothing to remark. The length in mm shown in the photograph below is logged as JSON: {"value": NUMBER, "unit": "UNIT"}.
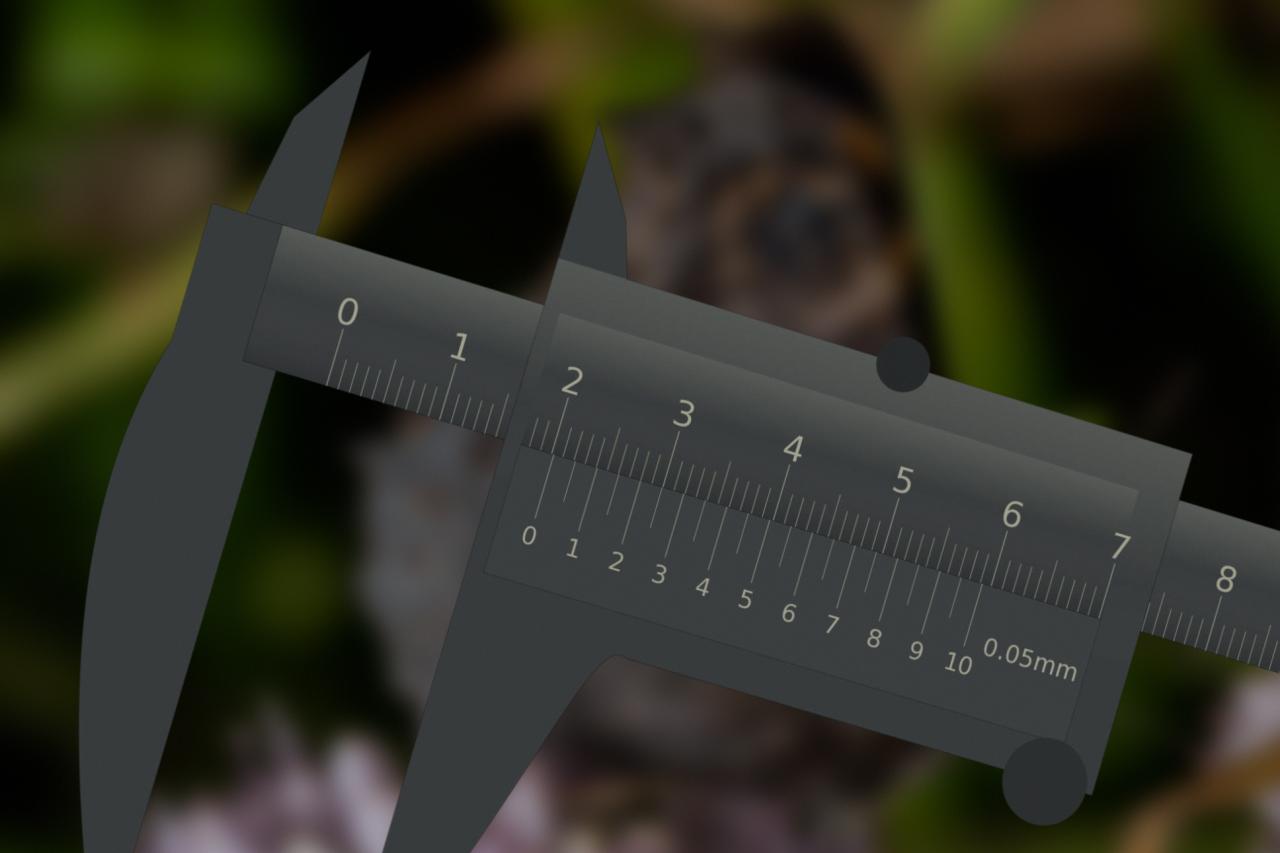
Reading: {"value": 20.2, "unit": "mm"}
